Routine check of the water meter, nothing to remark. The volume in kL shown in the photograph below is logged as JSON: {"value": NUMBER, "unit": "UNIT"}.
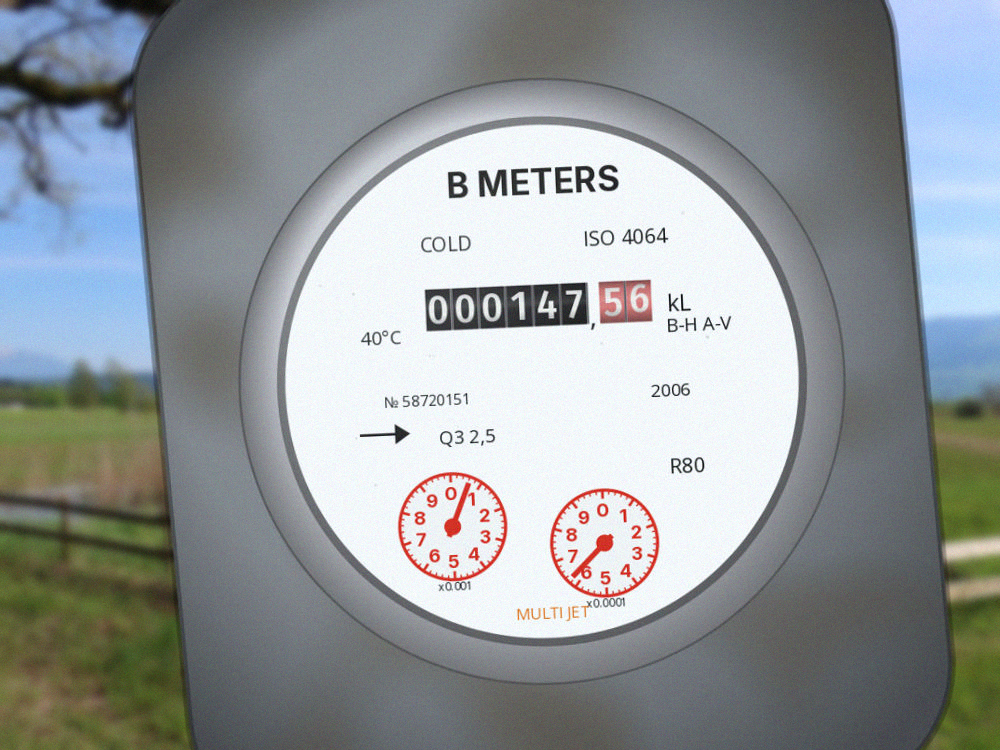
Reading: {"value": 147.5606, "unit": "kL"}
